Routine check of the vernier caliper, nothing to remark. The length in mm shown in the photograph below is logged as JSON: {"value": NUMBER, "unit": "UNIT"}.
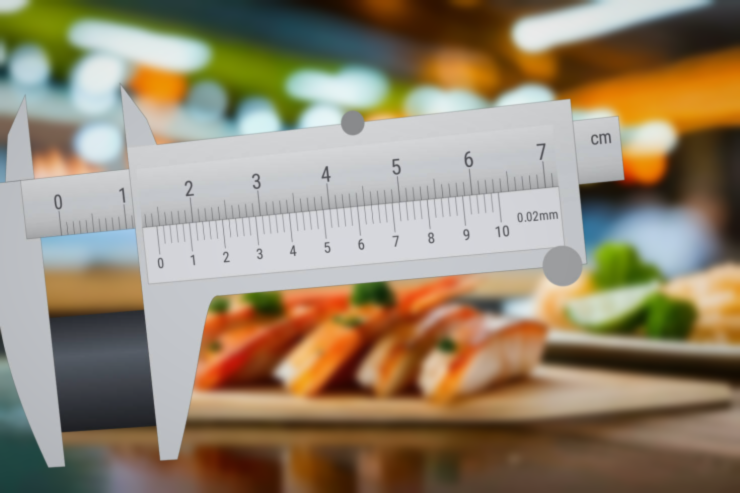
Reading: {"value": 14.6, "unit": "mm"}
